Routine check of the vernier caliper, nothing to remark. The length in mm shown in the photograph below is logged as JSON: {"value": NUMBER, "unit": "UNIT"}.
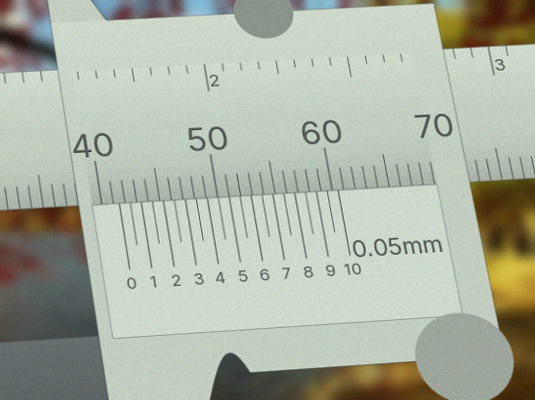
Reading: {"value": 41.5, "unit": "mm"}
